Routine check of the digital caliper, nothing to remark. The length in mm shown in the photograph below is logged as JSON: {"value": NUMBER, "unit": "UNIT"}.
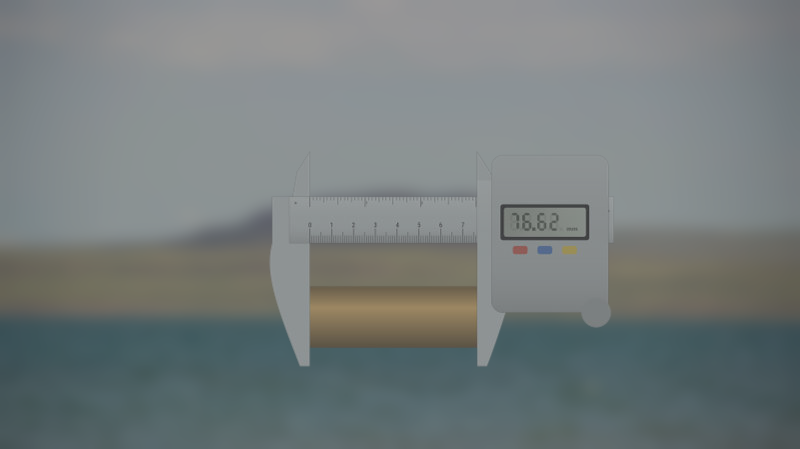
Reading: {"value": 76.62, "unit": "mm"}
